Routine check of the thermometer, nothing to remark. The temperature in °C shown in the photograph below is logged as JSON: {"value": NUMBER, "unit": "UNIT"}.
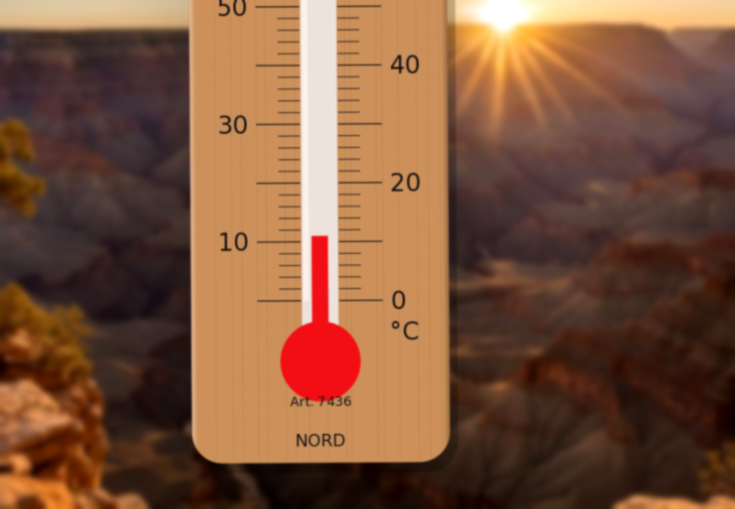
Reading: {"value": 11, "unit": "°C"}
